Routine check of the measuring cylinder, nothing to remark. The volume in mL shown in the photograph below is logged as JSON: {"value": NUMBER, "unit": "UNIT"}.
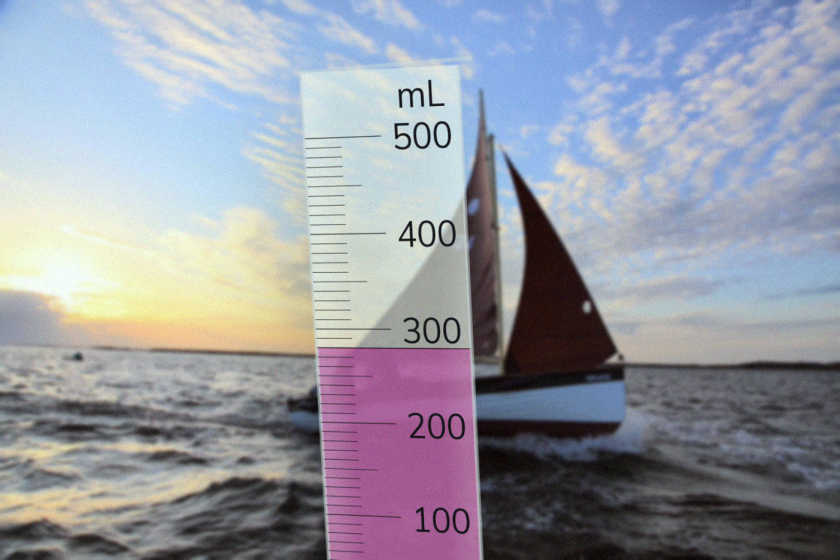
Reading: {"value": 280, "unit": "mL"}
